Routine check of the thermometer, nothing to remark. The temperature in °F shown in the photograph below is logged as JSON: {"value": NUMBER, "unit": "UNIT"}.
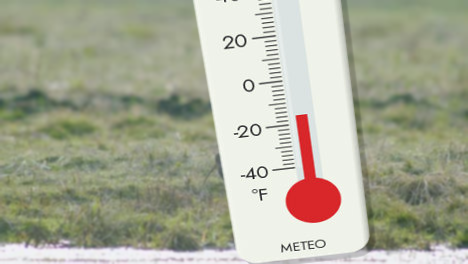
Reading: {"value": -16, "unit": "°F"}
